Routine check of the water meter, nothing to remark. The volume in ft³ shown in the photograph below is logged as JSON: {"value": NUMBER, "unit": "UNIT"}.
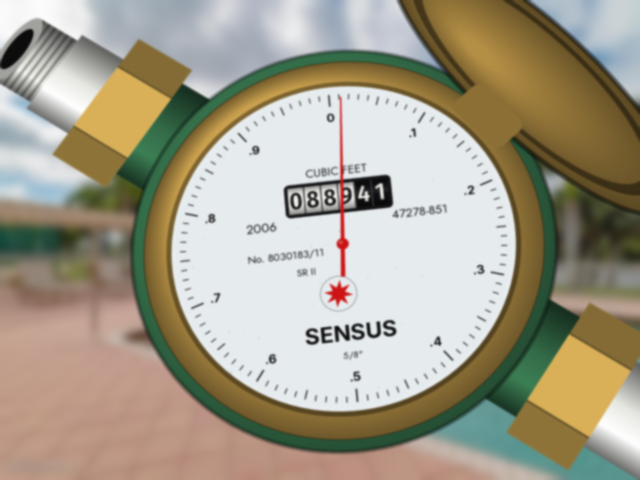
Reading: {"value": 88941.01, "unit": "ft³"}
